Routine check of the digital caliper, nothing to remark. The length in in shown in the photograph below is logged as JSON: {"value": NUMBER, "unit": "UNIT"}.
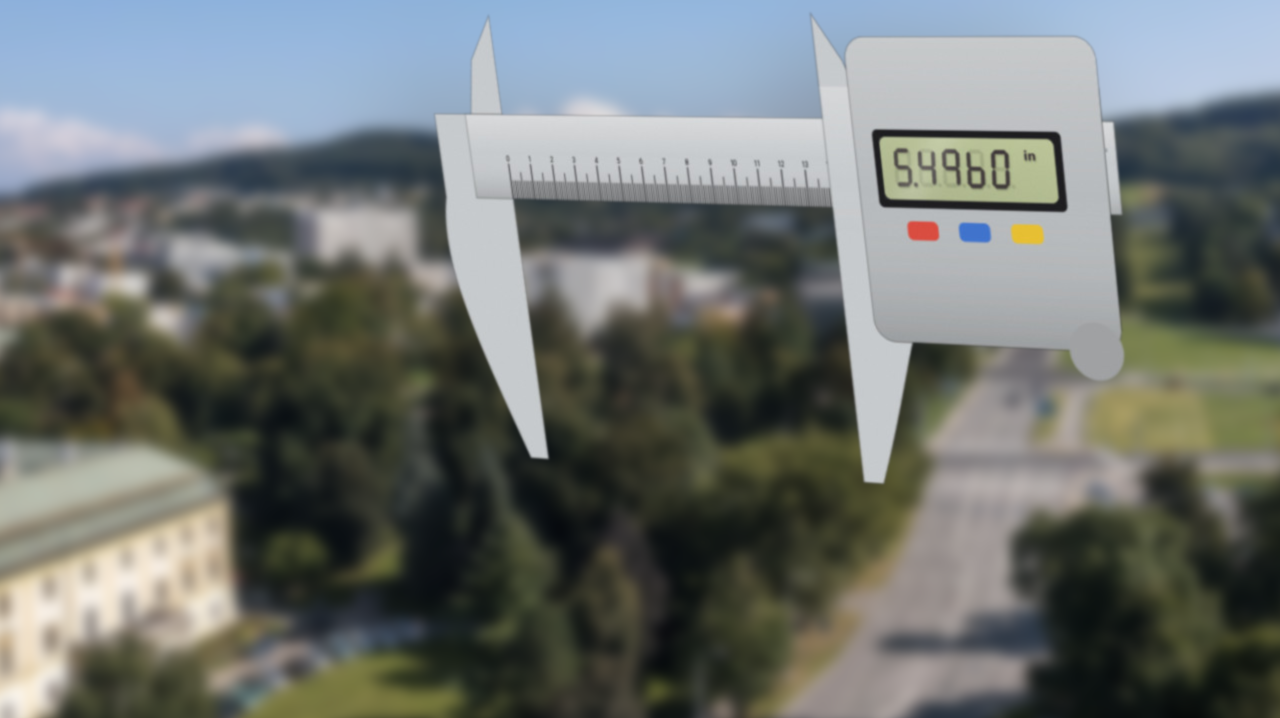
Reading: {"value": 5.4960, "unit": "in"}
